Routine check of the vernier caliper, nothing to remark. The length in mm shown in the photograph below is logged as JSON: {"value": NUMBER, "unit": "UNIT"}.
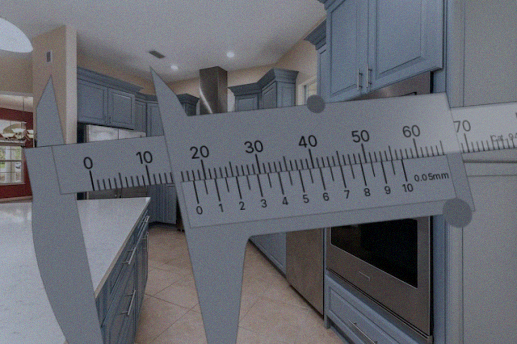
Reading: {"value": 17.8, "unit": "mm"}
